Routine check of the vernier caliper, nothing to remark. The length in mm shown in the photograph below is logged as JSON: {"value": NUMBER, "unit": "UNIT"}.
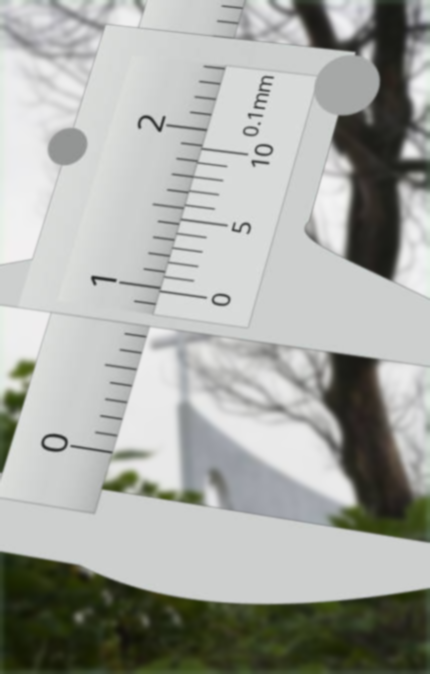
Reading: {"value": 9.8, "unit": "mm"}
